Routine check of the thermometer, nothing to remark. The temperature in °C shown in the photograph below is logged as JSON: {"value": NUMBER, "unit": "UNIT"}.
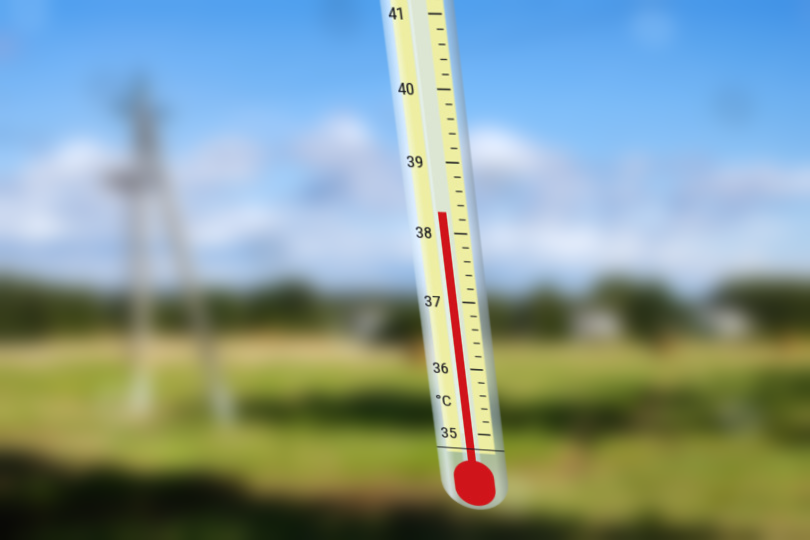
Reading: {"value": 38.3, "unit": "°C"}
